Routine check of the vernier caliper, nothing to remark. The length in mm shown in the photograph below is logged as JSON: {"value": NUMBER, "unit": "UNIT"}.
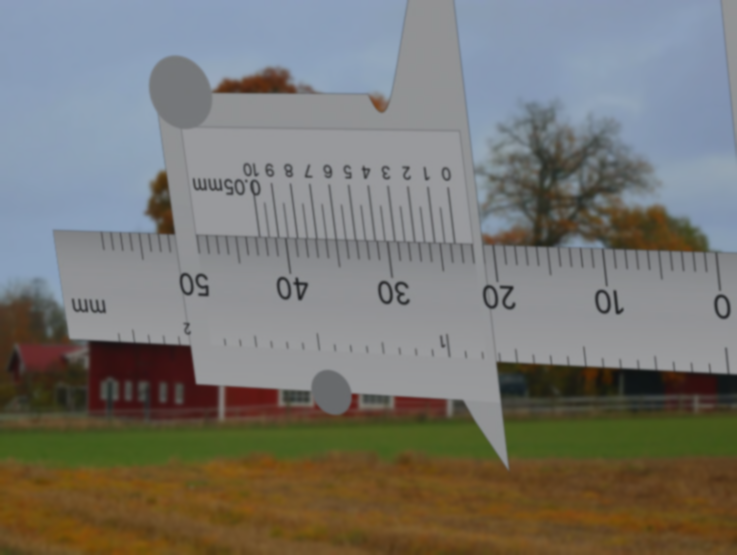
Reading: {"value": 23.6, "unit": "mm"}
